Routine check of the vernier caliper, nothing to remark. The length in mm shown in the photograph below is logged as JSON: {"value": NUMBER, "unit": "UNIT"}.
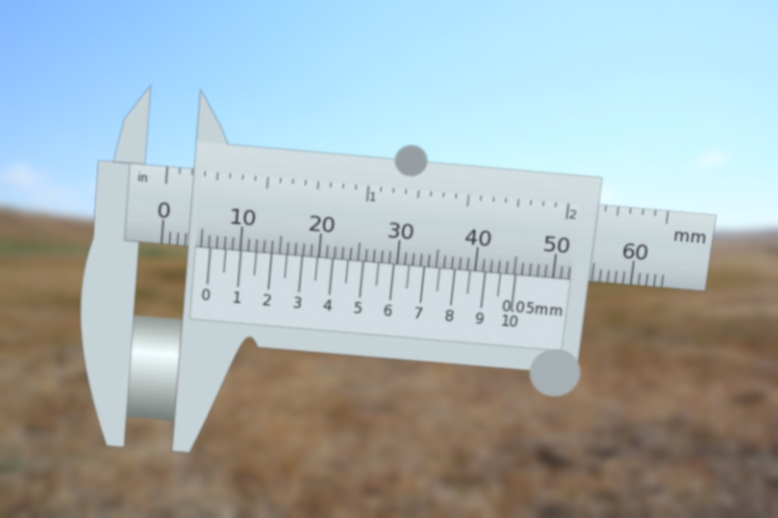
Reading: {"value": 6.2, "unit": "mm"}
